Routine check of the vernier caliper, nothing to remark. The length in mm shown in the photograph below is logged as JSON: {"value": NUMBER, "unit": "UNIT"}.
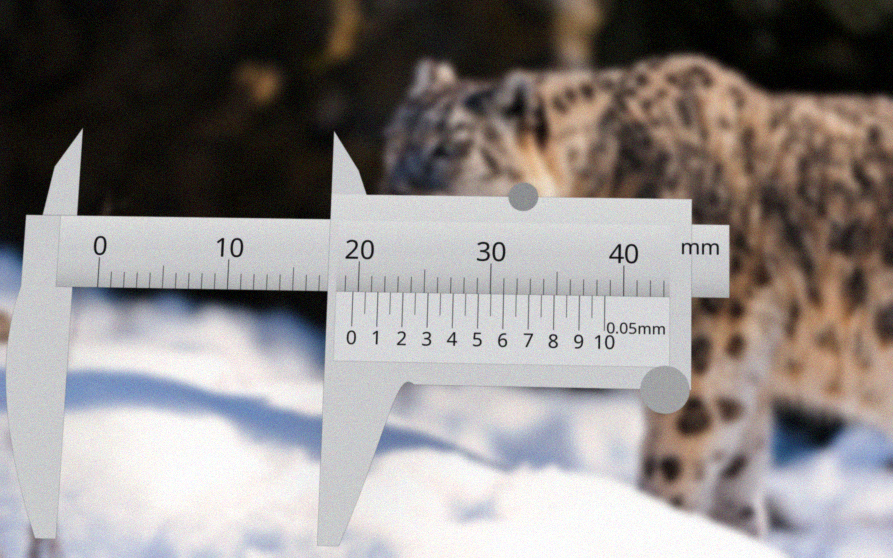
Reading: {"value": 19.6, "unit": "mm"}
